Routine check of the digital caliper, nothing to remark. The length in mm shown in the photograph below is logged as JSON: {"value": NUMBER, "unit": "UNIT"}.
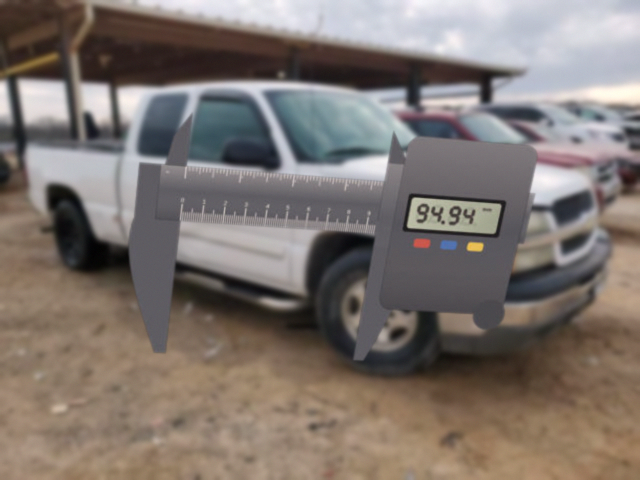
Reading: {"value": 94.94, "unit": "mm"}
